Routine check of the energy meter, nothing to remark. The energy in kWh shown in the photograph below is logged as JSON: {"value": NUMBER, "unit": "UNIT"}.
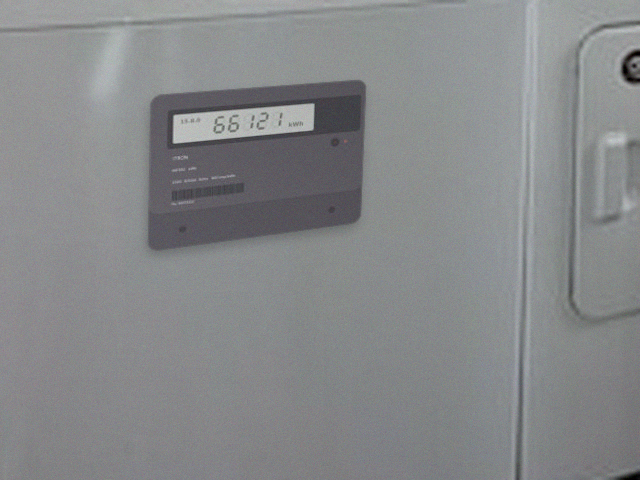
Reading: {"value": 66121, "unit": "kWh"}
